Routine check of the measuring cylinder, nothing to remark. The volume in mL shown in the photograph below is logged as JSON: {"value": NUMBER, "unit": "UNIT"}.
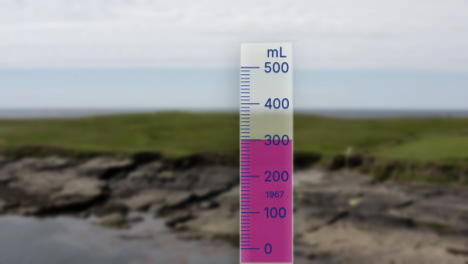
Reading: {"value": 300, "unit": "mL"}
